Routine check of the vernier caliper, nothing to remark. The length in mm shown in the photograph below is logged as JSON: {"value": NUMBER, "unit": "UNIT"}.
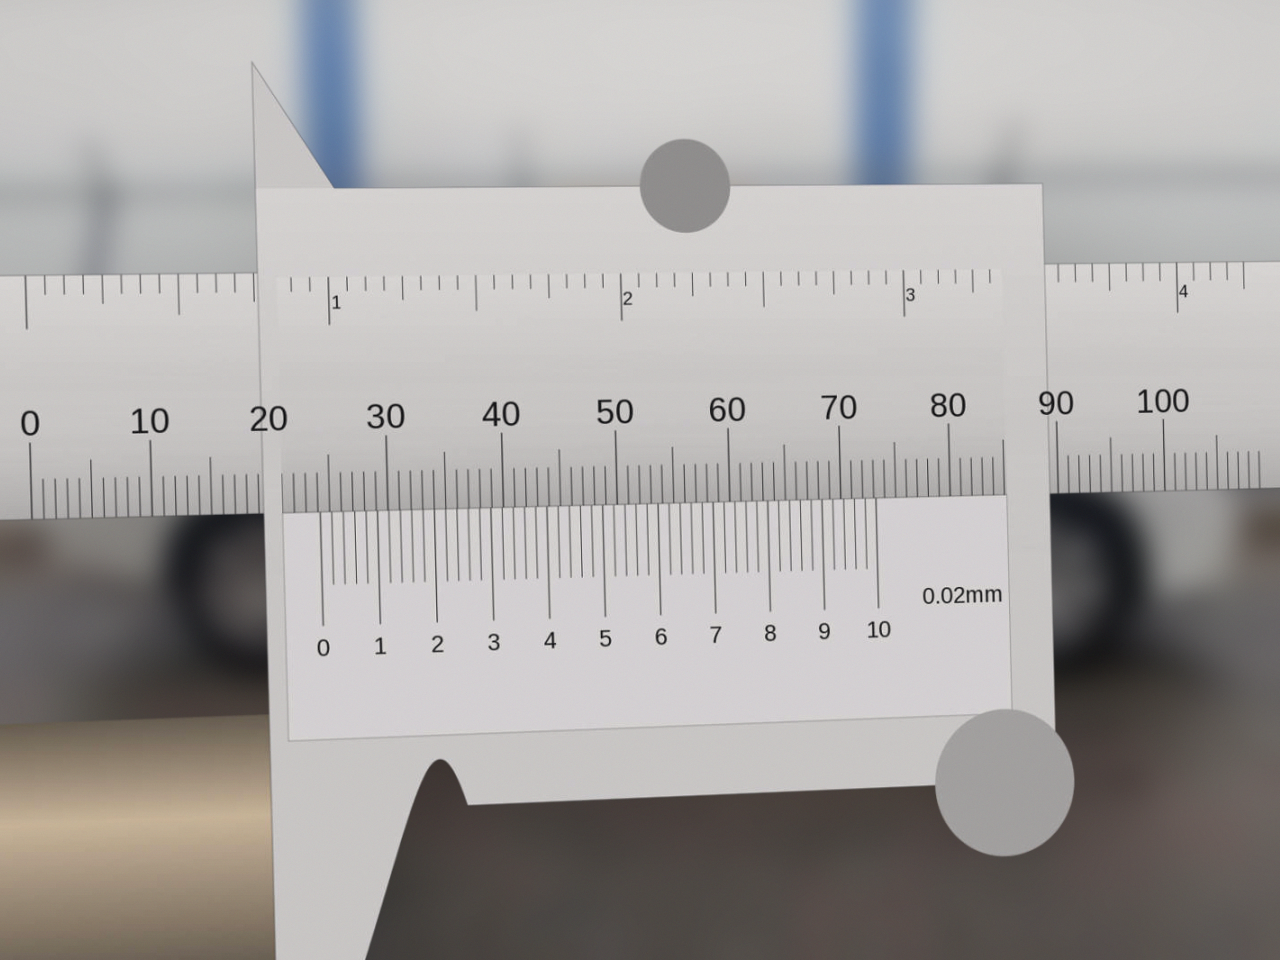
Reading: {"value": 24.2, "unit": "mm"}
